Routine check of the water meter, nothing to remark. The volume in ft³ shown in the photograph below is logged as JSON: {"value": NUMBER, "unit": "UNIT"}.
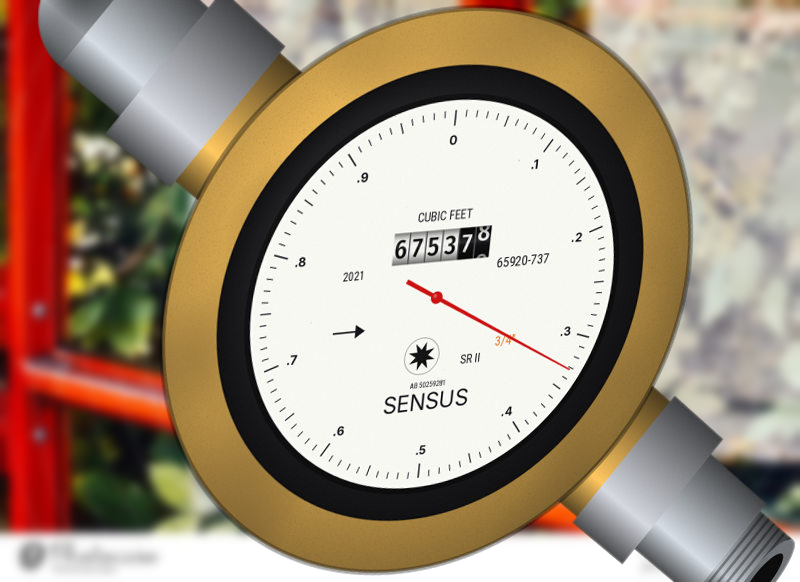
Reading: {"value": 675378.33, "unit": "ft³"}
